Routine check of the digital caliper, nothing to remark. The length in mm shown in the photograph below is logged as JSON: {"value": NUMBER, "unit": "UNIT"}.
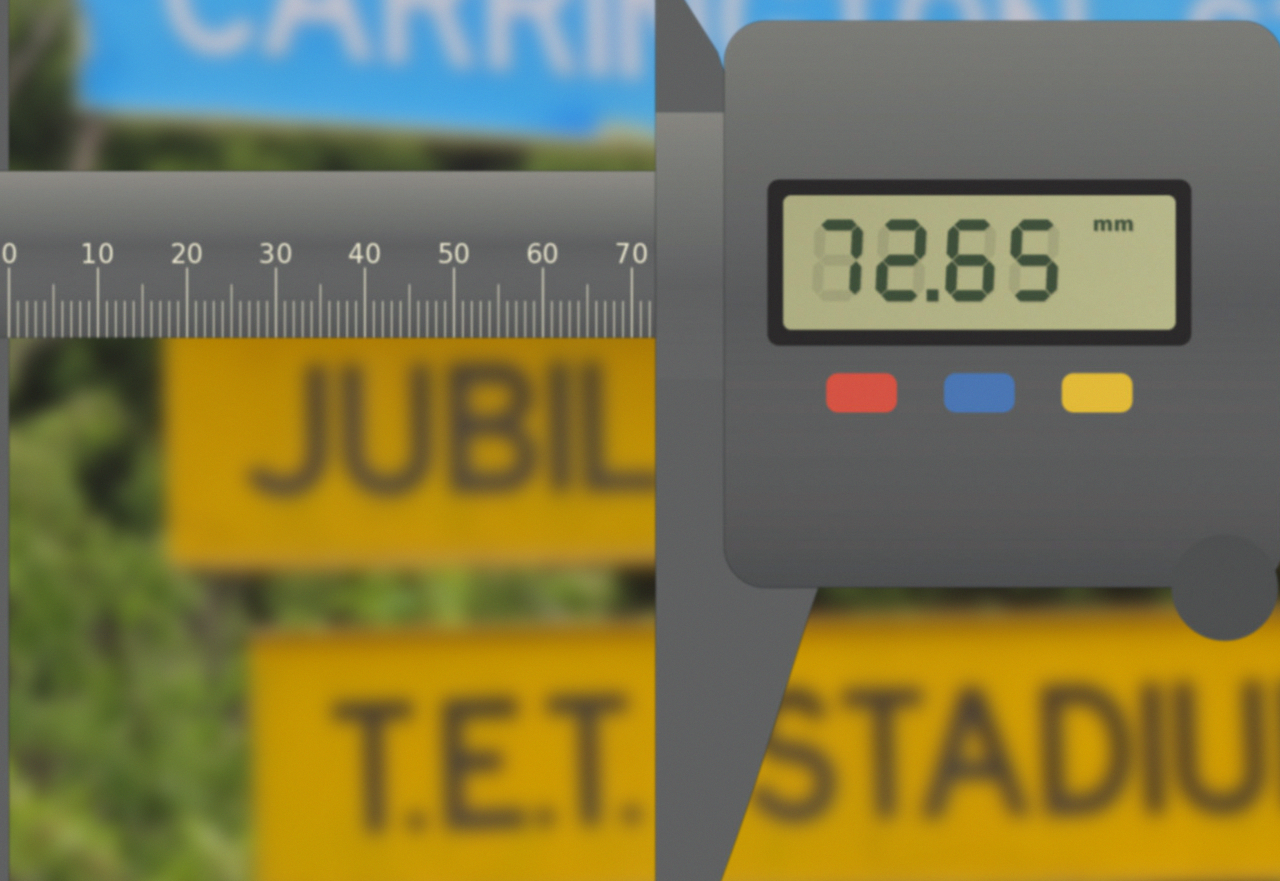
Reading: {"value": 72.65, "unit": "mm"}
